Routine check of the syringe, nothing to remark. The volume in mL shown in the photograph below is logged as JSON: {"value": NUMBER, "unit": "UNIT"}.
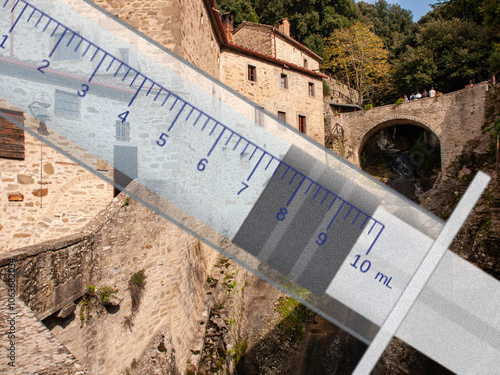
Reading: {"value": 7.4, "unit": "mL"}
